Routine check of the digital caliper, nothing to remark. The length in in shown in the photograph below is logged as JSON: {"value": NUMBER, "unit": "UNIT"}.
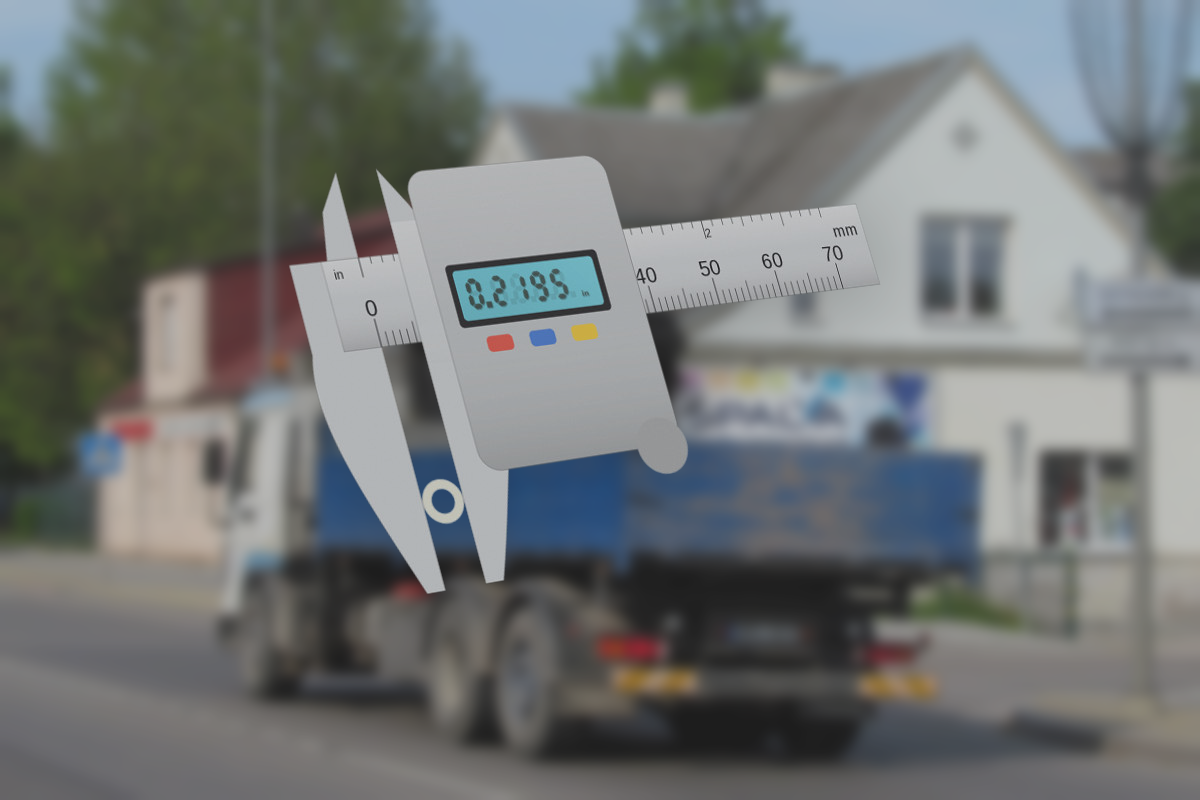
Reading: {"value": 0.2195, "unit": "in"}
